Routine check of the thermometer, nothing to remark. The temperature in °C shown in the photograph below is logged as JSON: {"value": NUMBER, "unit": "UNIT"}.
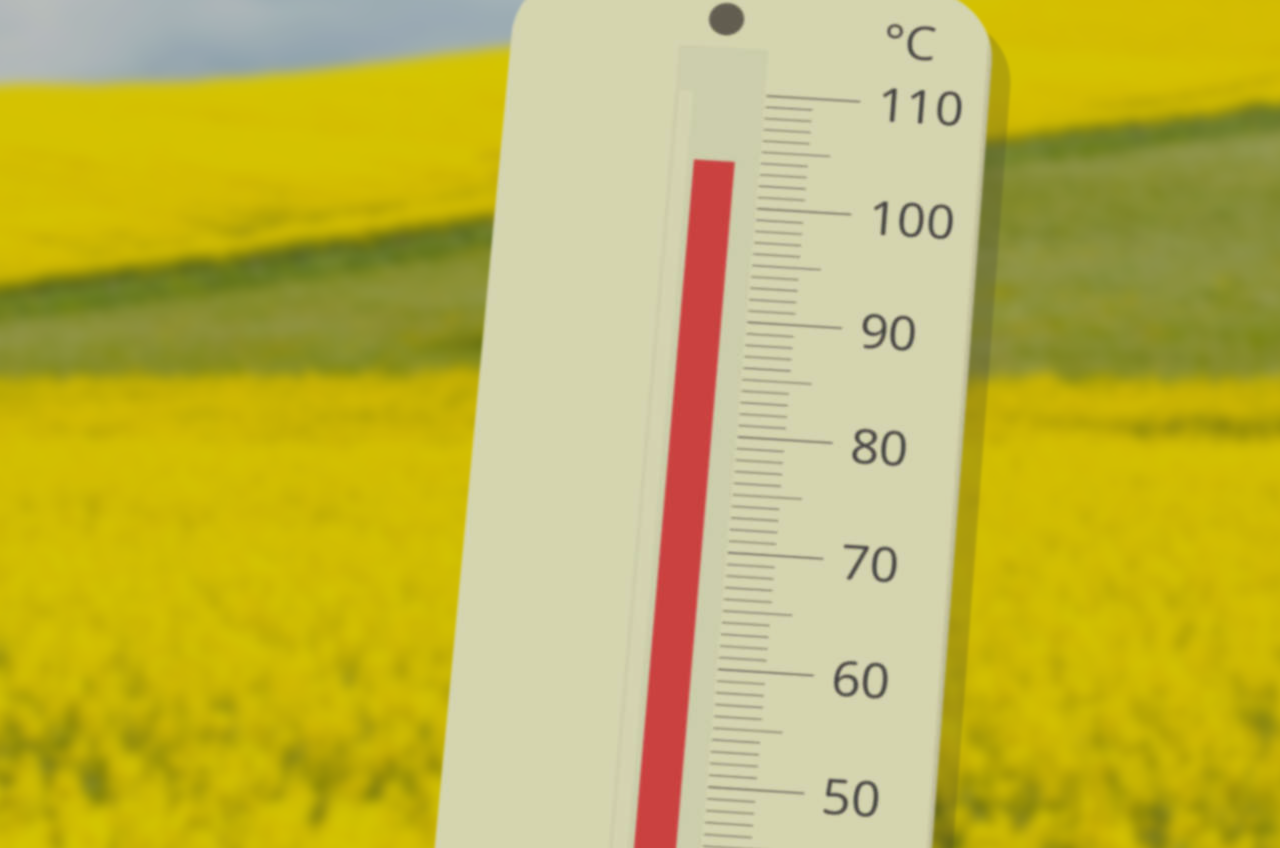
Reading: {"value": 104, "unit": "°C"}
